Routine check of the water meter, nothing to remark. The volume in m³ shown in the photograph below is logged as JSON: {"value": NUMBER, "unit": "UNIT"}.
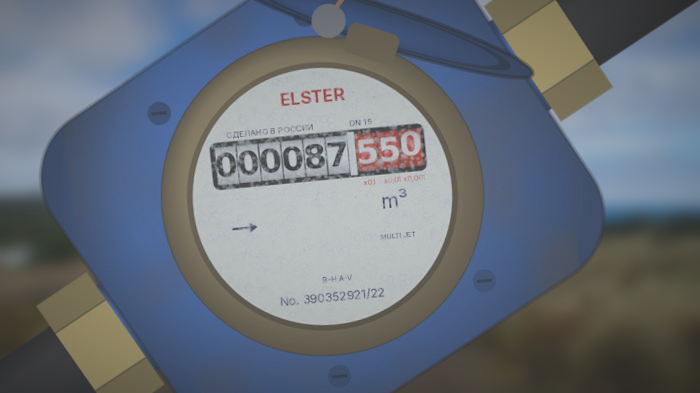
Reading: {"value": 87.550, "unit": "m³"}
